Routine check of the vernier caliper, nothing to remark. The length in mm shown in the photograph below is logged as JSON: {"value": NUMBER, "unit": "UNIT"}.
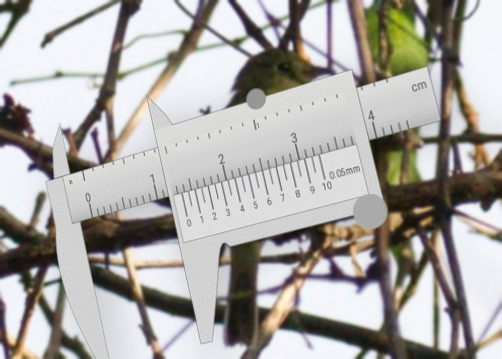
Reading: {"value": 13.6, "unit": "mm"}
